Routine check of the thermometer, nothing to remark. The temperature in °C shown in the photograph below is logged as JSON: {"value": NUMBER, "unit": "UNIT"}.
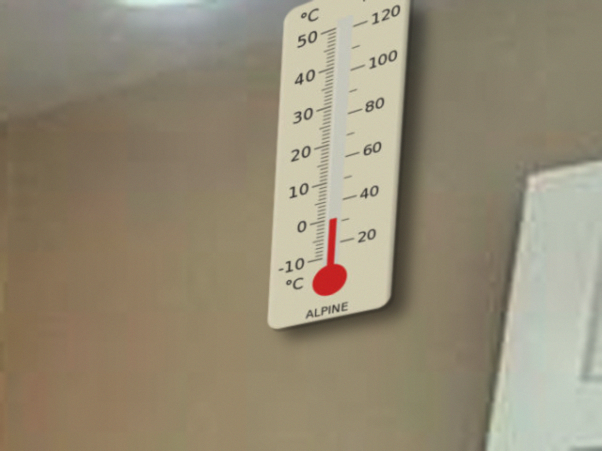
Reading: {"value": 0, "unit": "°C"}
